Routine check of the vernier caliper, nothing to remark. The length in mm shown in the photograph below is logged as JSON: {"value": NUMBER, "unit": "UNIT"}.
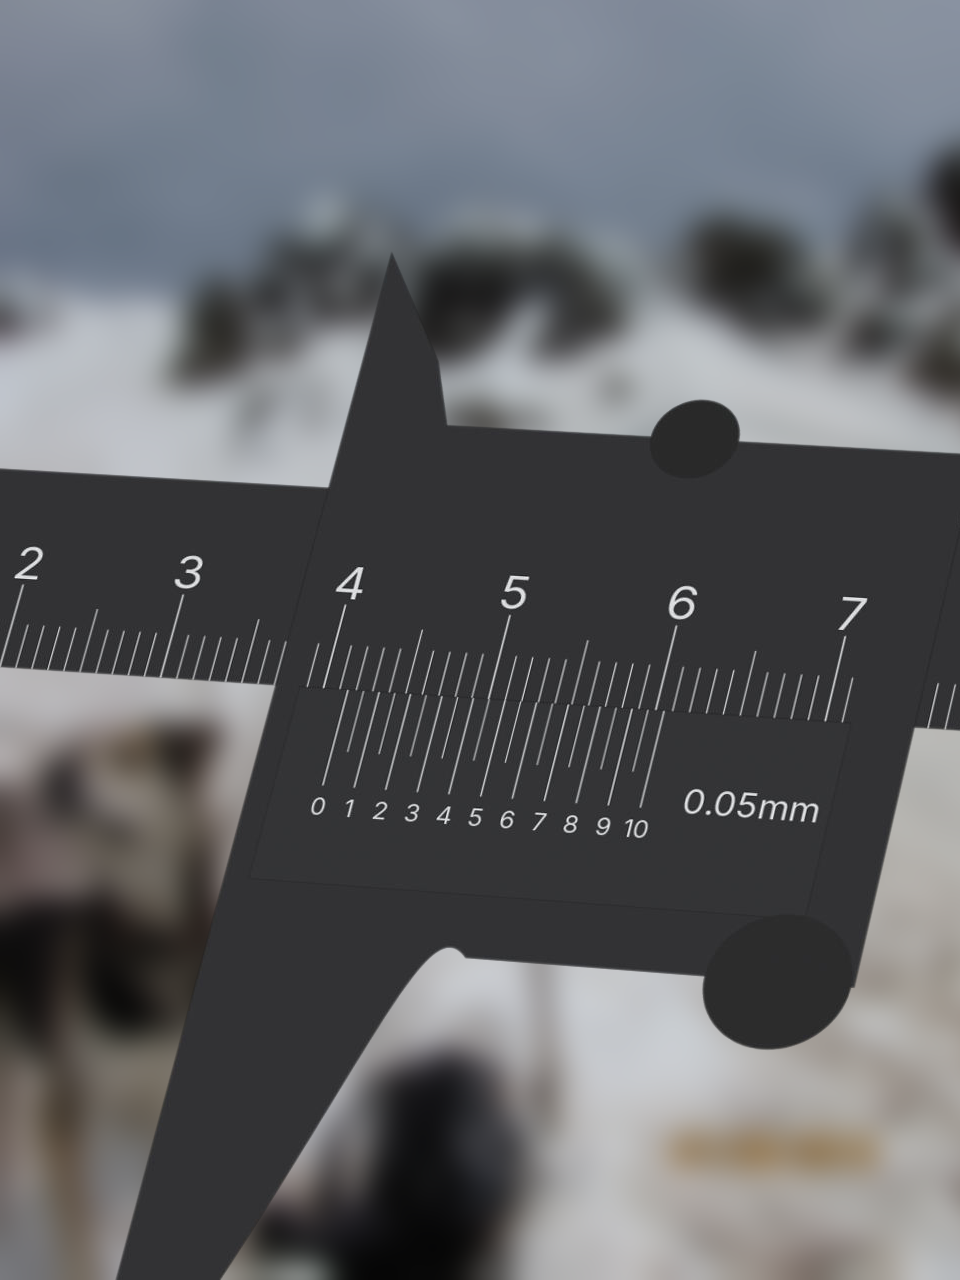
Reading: {"value": 41.5, "unit": "mm"}
